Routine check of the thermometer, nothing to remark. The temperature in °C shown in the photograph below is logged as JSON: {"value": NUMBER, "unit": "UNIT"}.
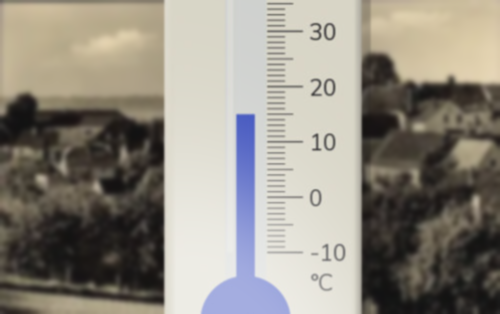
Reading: {"value": 15, "unit": "°C"}
